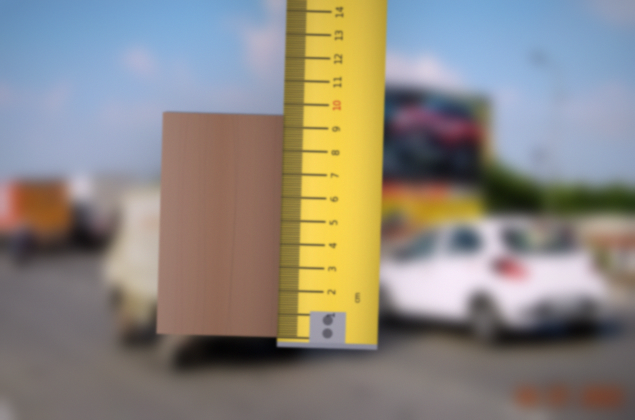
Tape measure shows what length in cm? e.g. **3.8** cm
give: **9.5** cm
